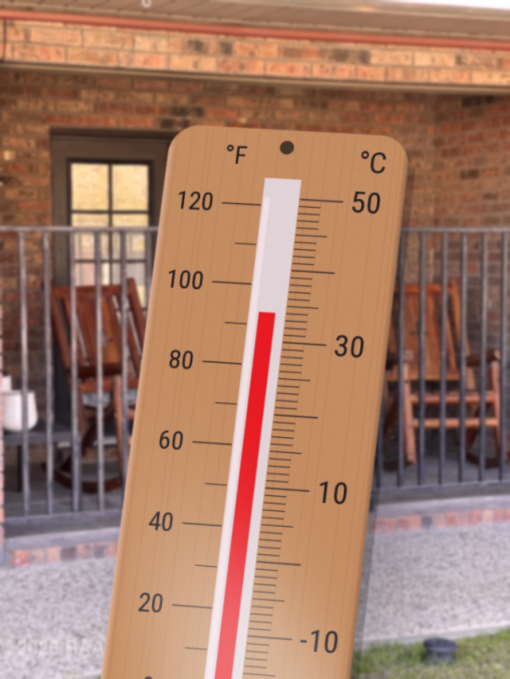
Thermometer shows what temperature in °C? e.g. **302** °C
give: **34** °C
